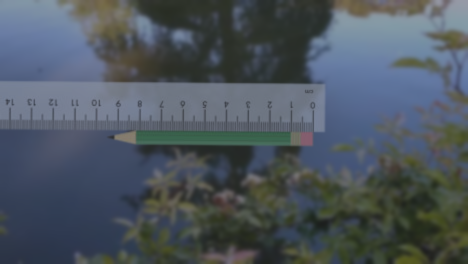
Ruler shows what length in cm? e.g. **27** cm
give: **9.5** cm
